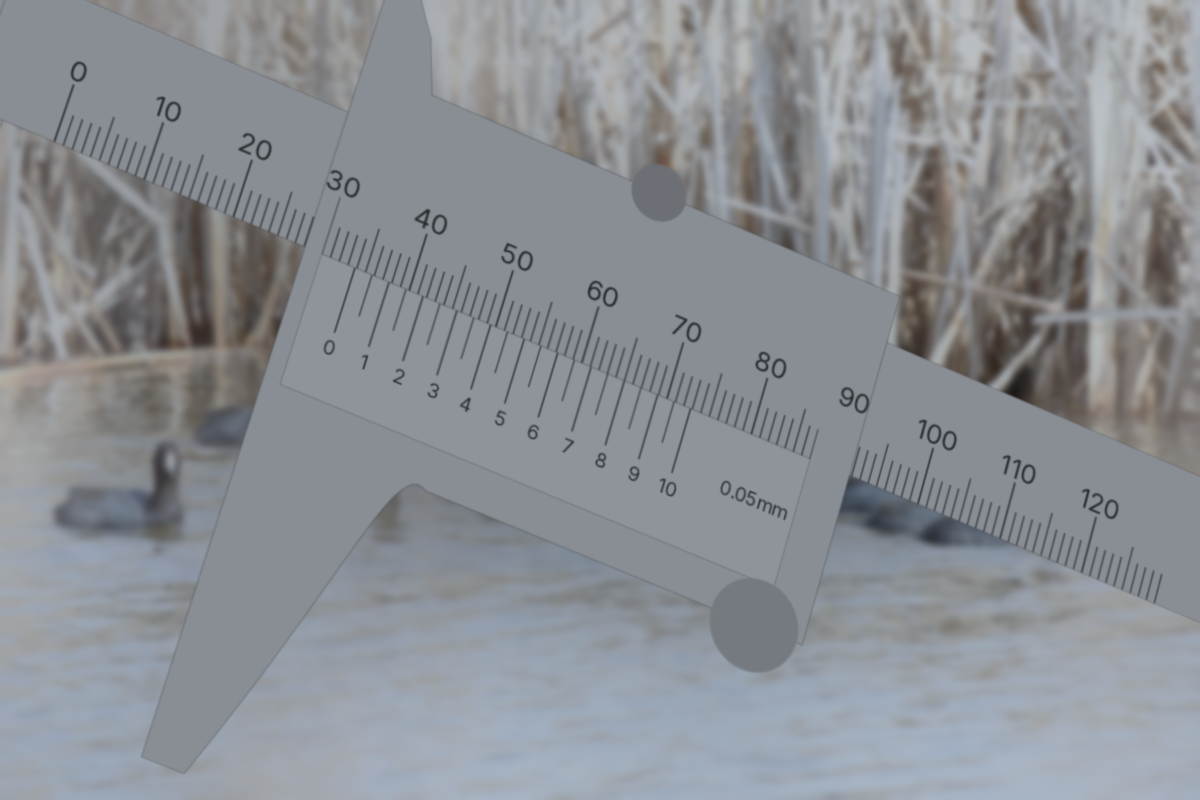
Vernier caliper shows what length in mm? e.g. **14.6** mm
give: **33.8** mm
